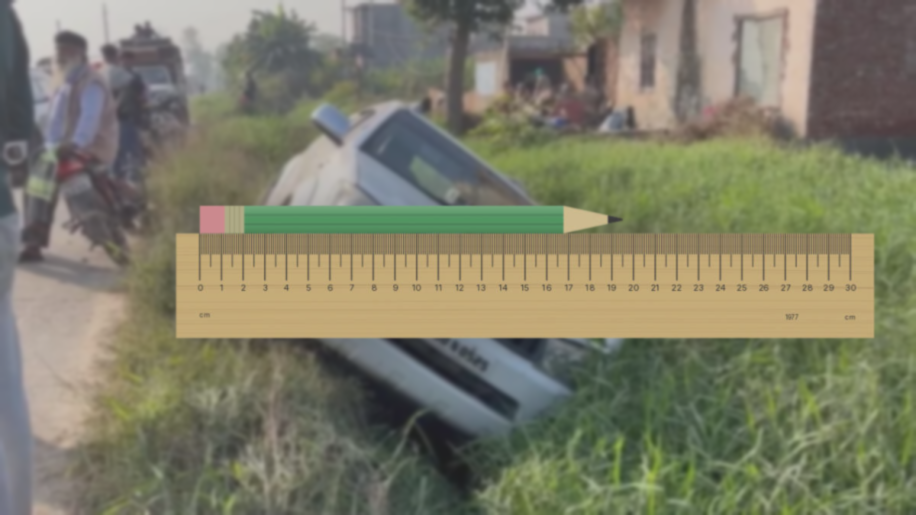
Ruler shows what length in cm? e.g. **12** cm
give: **19.5** cm
